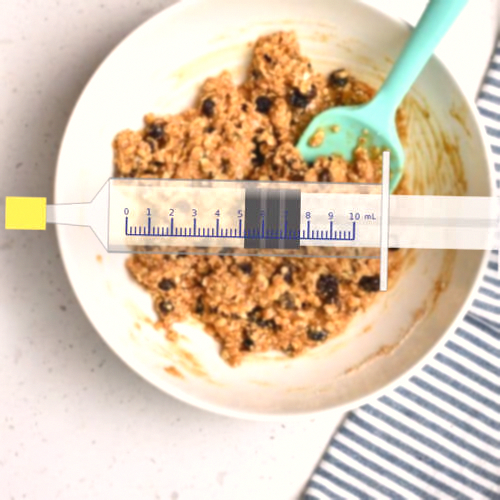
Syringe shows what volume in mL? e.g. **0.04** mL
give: **5.2** mL
